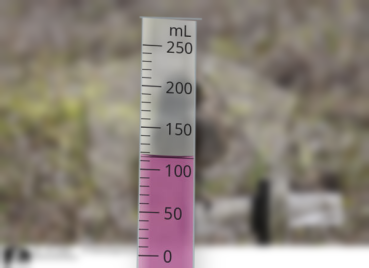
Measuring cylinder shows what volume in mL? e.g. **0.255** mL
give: **115** mL
